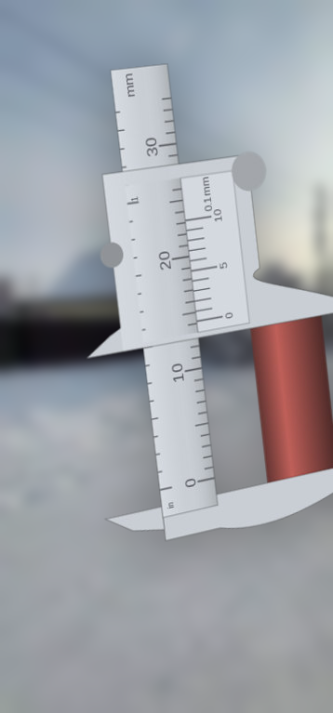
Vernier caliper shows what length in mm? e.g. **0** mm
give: **14.2** mm
